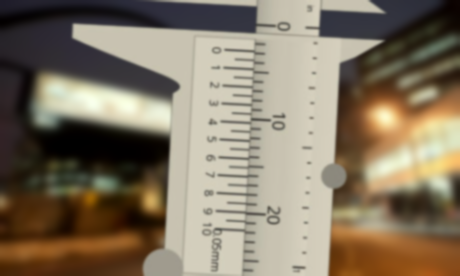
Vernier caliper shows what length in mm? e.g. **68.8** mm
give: **2.8** mm
